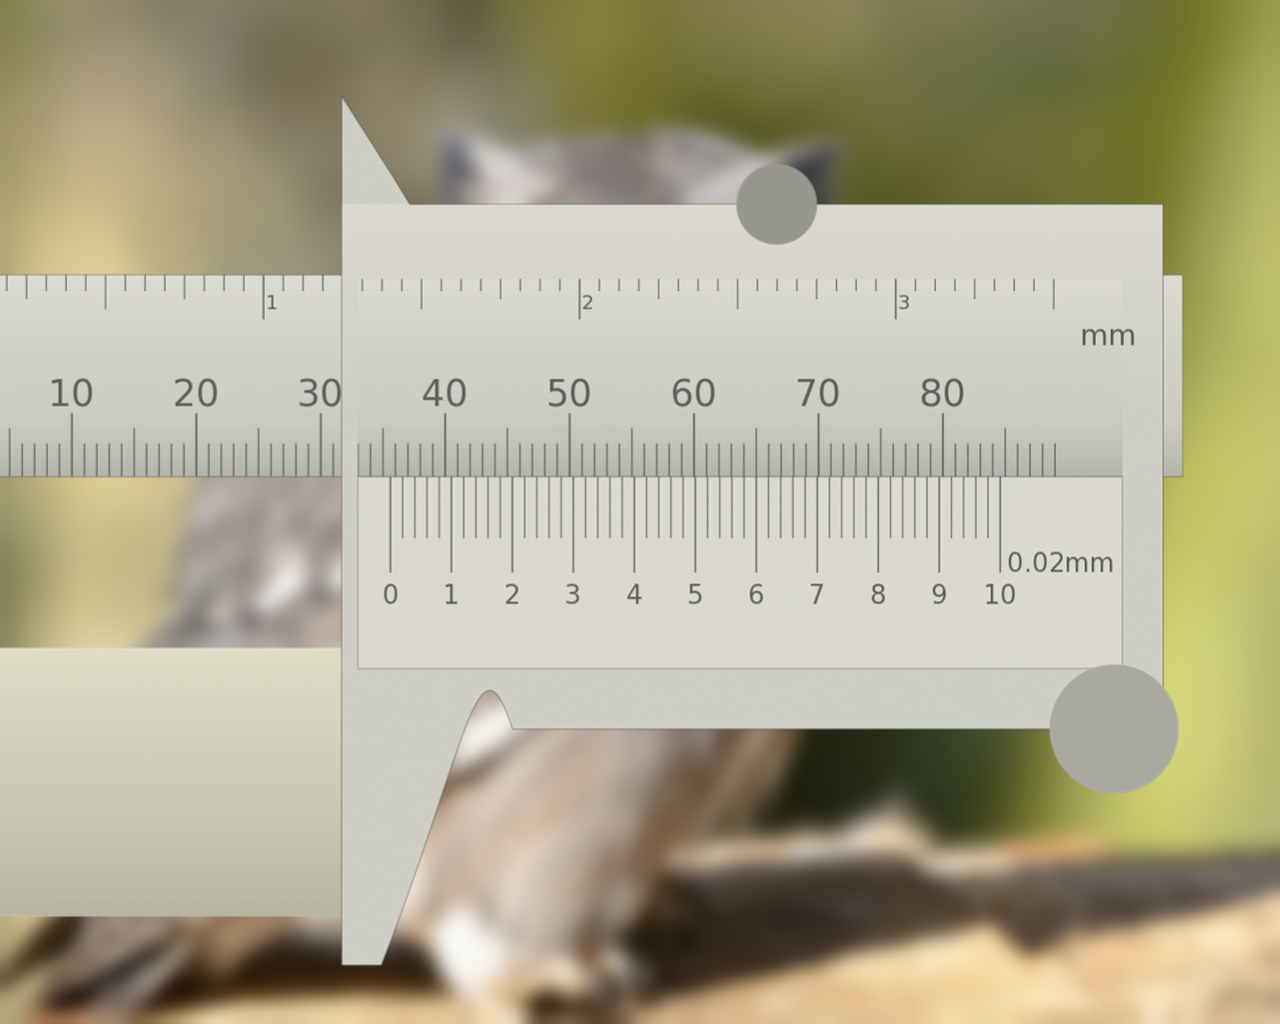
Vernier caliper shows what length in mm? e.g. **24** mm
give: **35.6** mm
